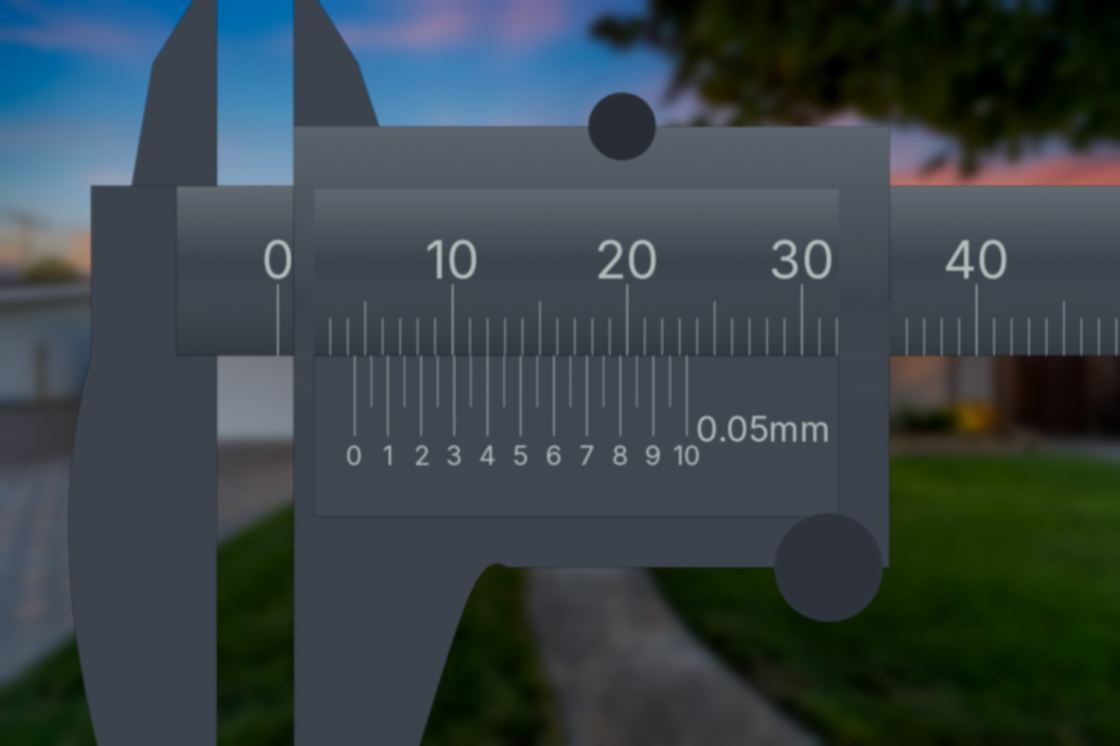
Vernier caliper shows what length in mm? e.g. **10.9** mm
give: **4.4** mm
